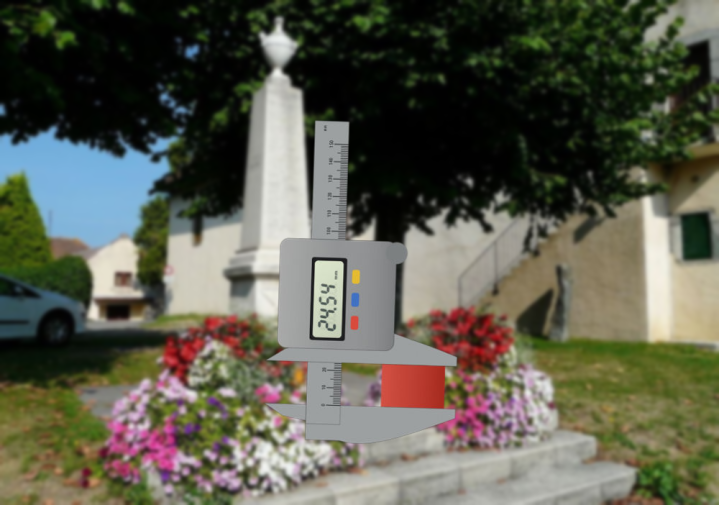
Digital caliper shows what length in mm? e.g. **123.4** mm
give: **24.54** mm
